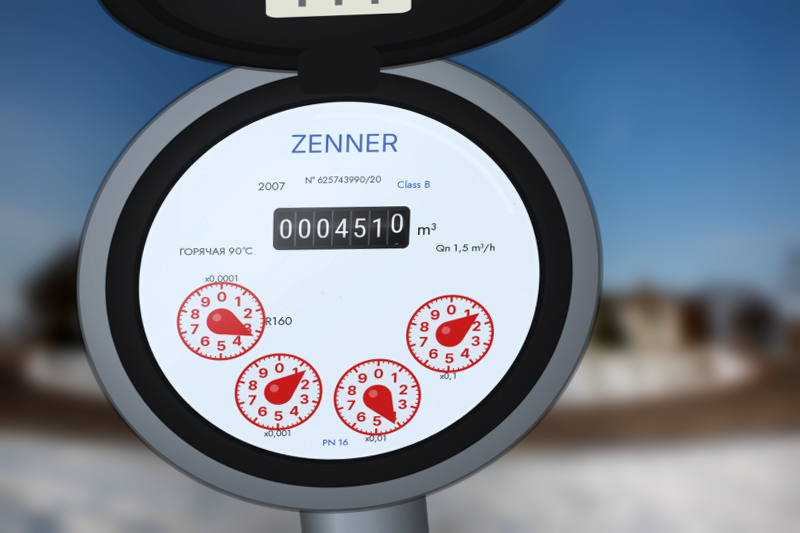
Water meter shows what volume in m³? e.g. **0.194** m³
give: **4510.1413** m³
